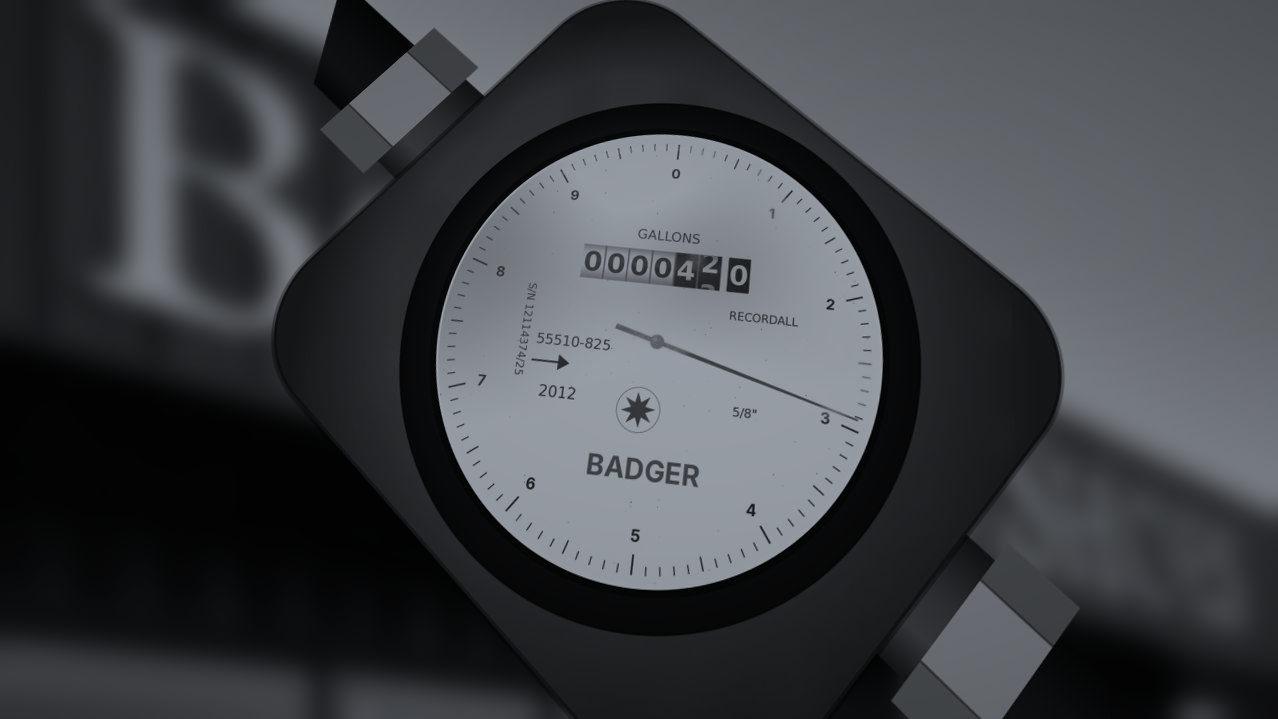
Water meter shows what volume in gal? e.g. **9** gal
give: **422.9** gal
